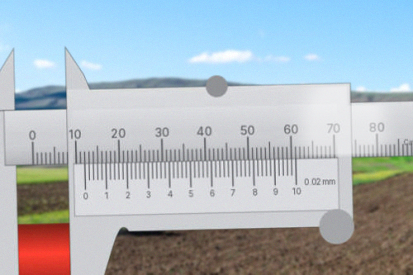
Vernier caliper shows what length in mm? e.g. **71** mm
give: **12.0** mm
